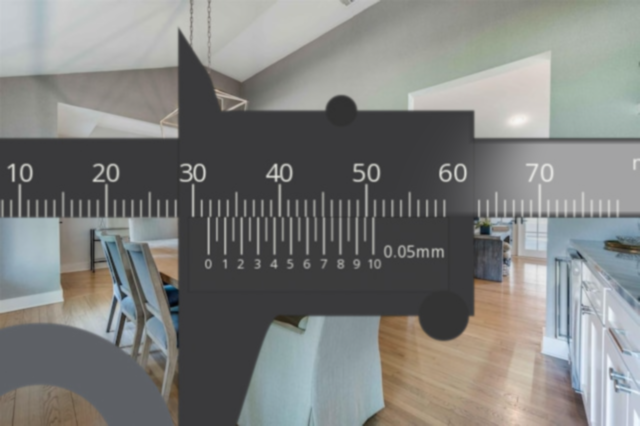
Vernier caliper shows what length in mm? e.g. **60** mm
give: **31.8** mm
